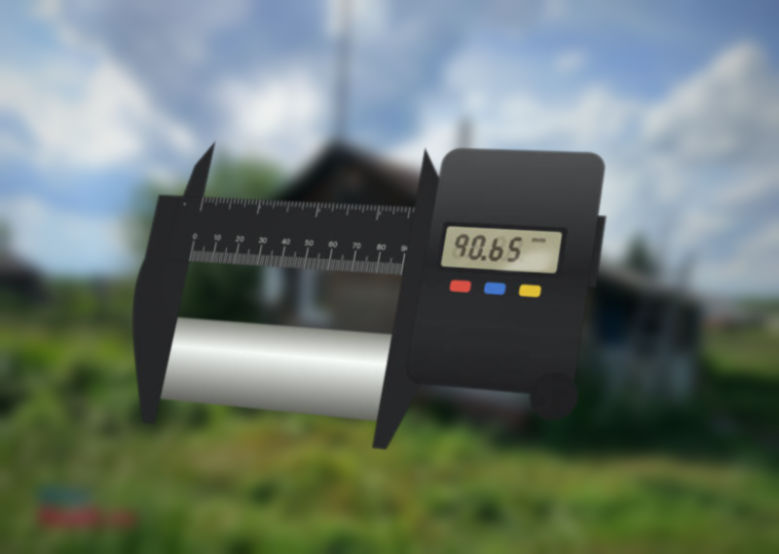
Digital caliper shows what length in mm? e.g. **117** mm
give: **90.65** mm
